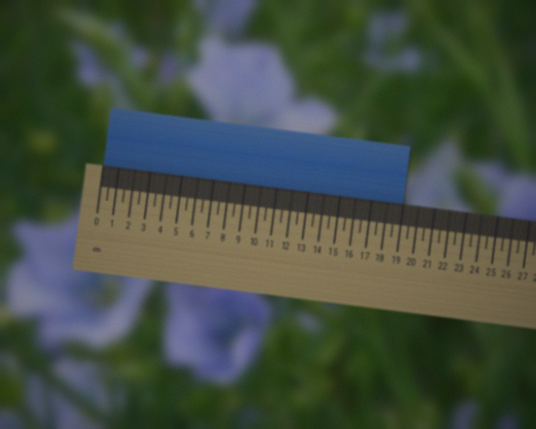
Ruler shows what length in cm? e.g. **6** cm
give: **19** cm
